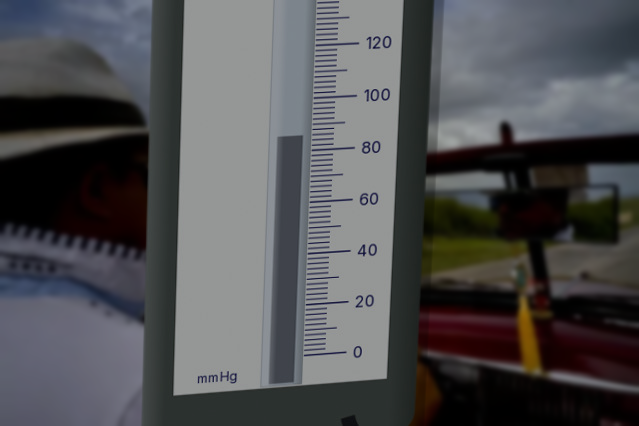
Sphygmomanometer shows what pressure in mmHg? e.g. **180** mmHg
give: **86** mmHg
